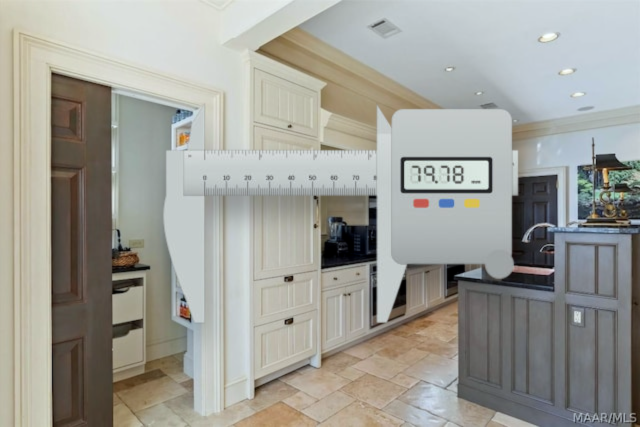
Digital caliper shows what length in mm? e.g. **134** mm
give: **79.78** mm
